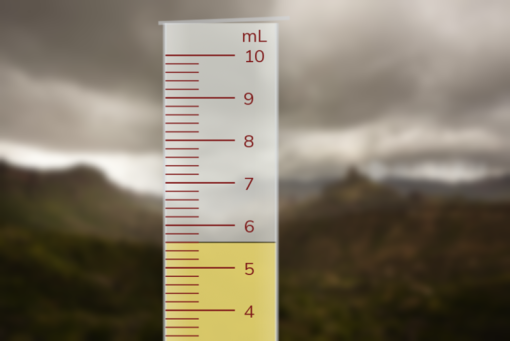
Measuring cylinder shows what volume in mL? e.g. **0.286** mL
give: **5.6** mL
